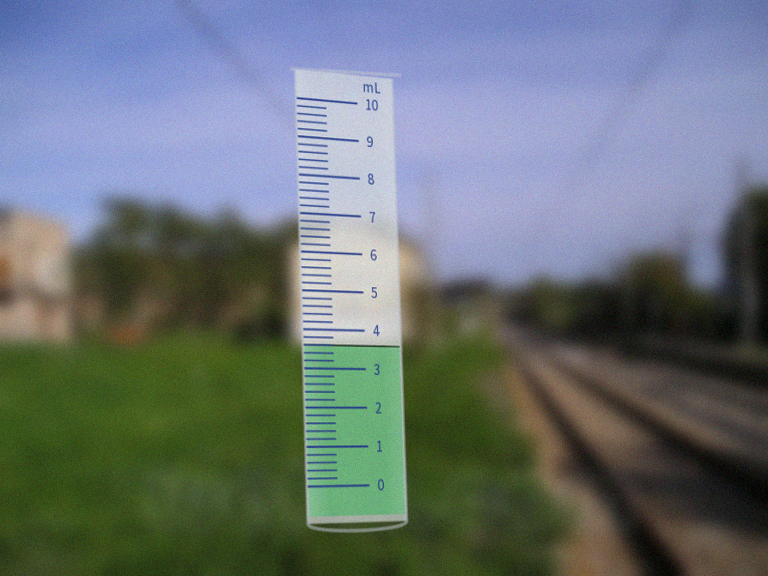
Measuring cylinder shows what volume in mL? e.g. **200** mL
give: **3.6** mL
